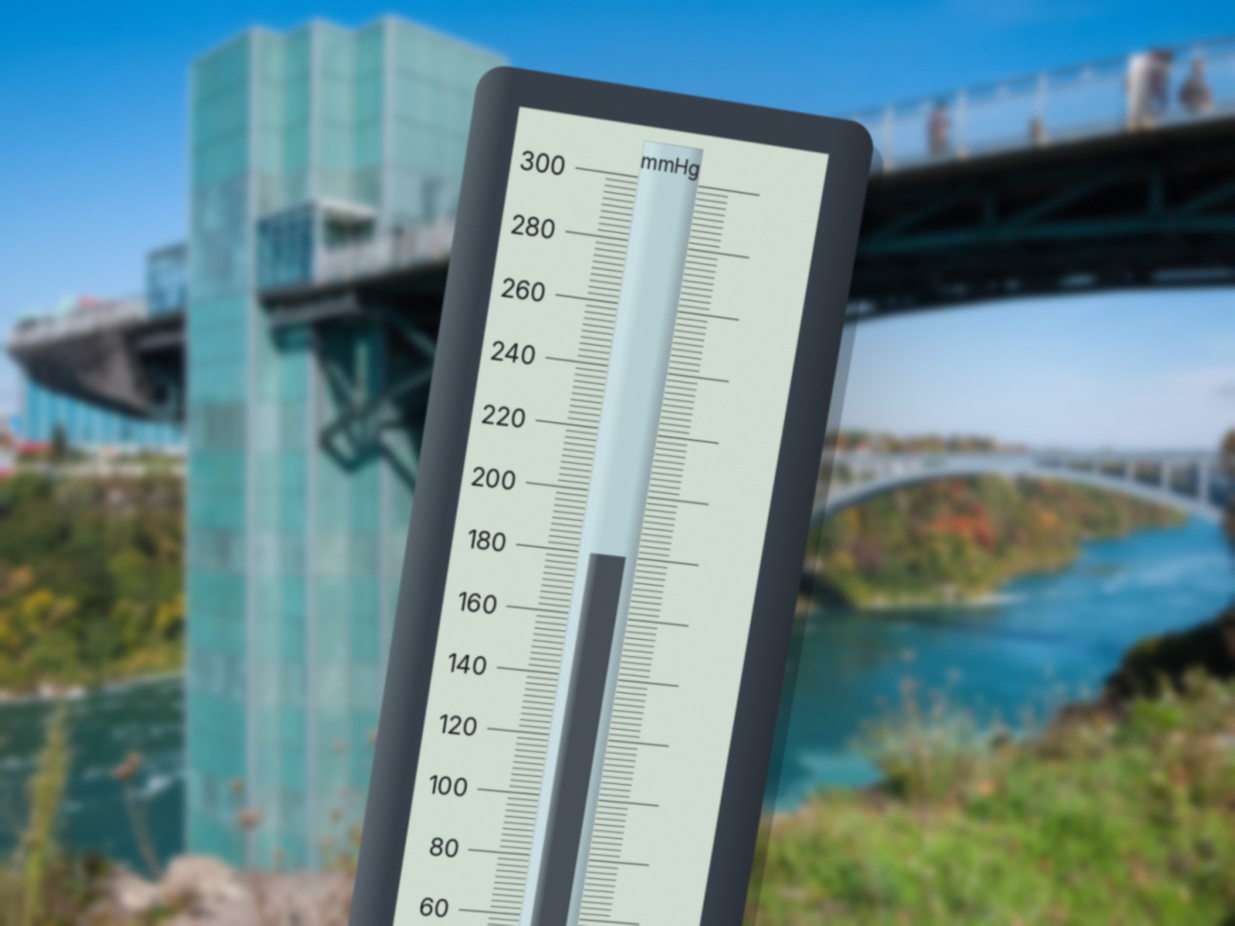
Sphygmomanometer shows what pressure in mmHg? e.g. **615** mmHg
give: **180** mmHg
